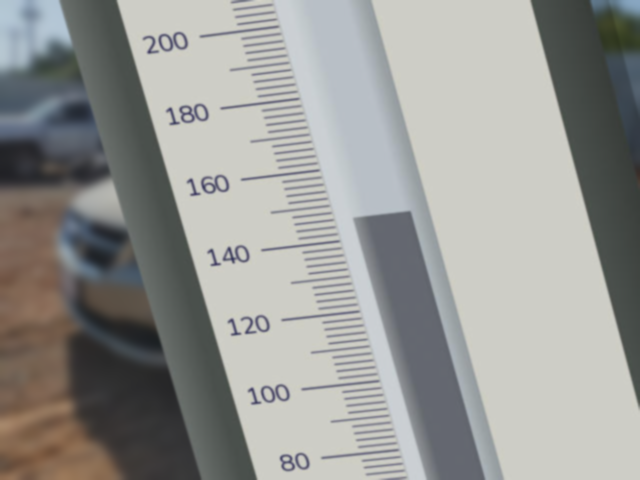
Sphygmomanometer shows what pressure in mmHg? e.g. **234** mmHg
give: **146** mmHg
